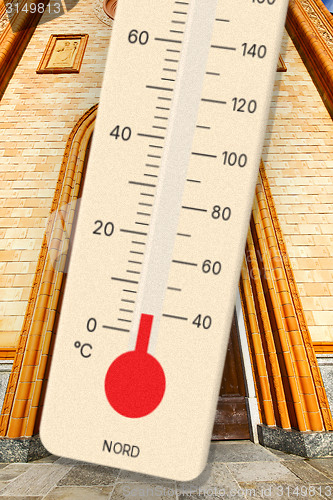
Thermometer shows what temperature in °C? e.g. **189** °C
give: **4** °C
